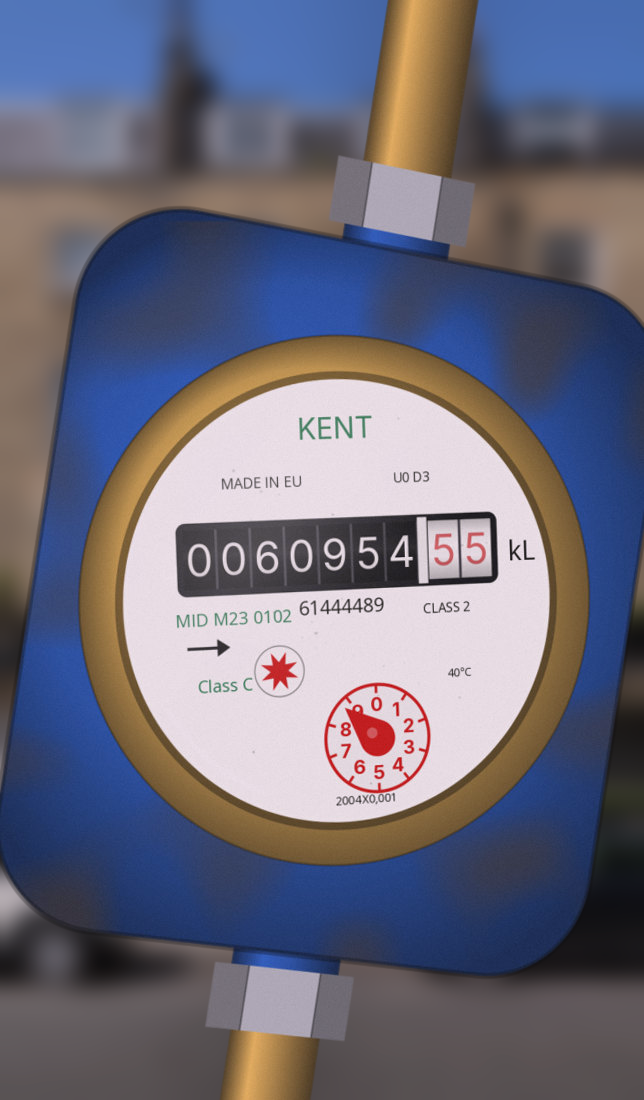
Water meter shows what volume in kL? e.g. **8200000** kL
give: **60954.558** kL
